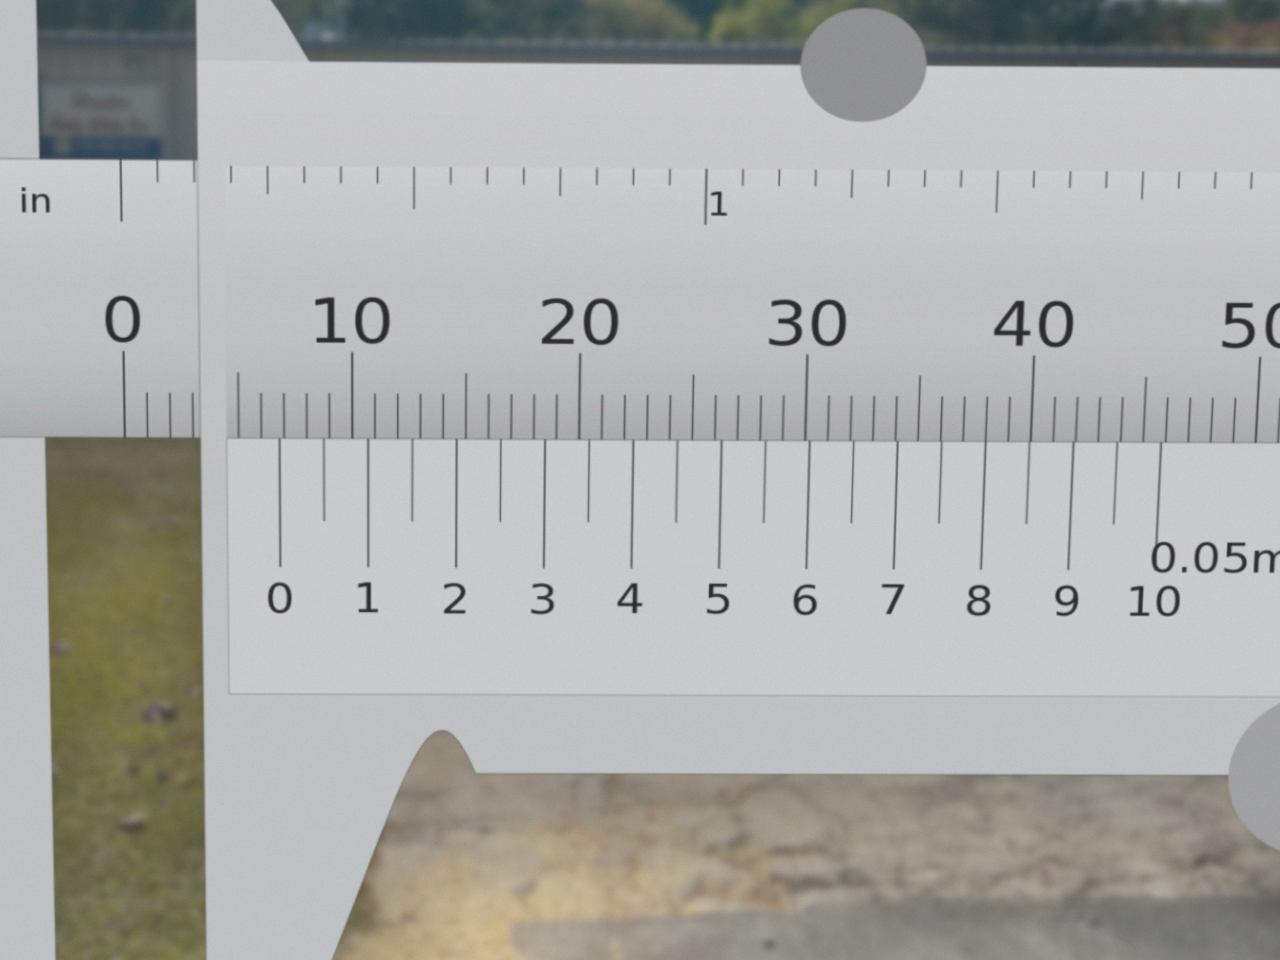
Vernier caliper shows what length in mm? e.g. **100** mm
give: **6.8** mm
